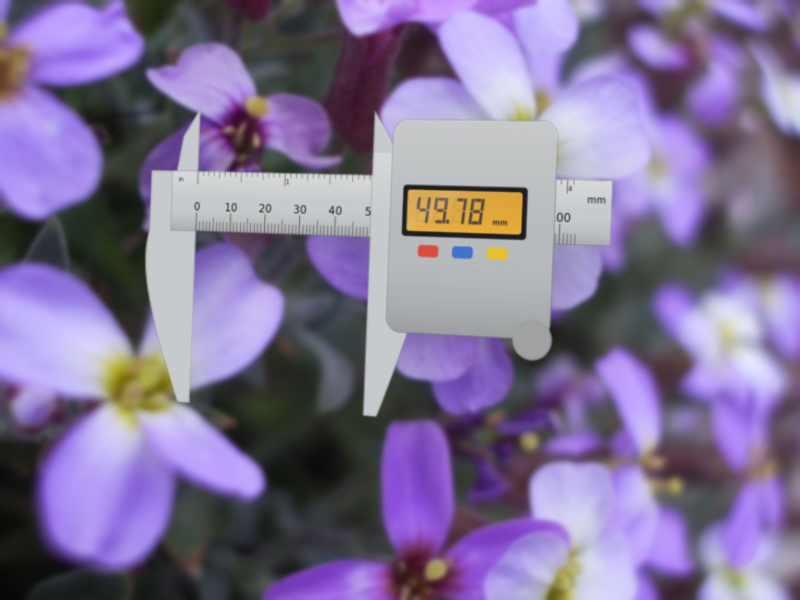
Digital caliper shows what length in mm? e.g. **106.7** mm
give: **49.78** mm
